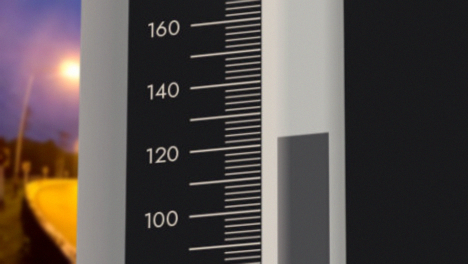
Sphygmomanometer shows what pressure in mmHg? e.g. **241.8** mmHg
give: **122** mmHg
